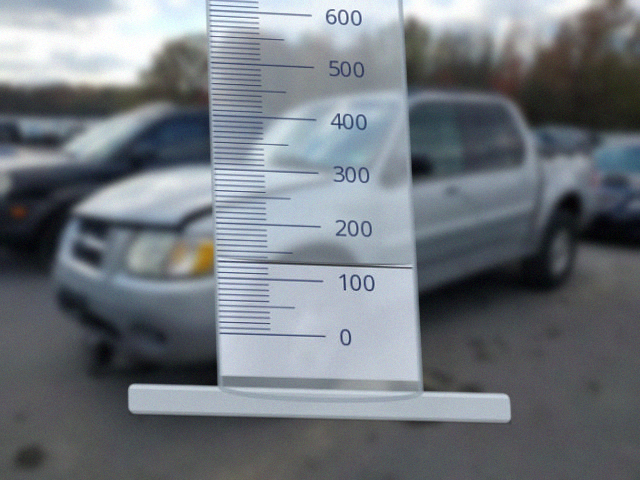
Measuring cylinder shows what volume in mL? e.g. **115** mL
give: **130** mL
